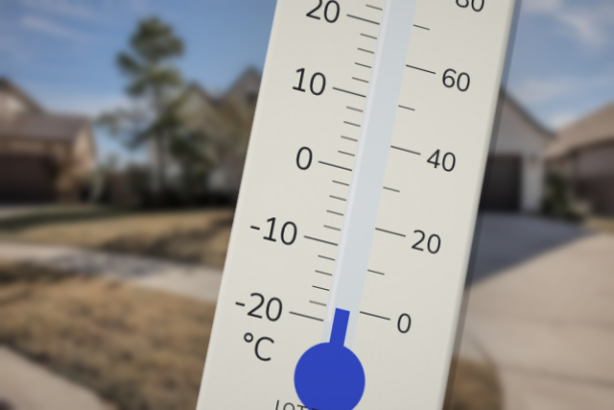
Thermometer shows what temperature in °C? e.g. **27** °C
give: **-18** °C
